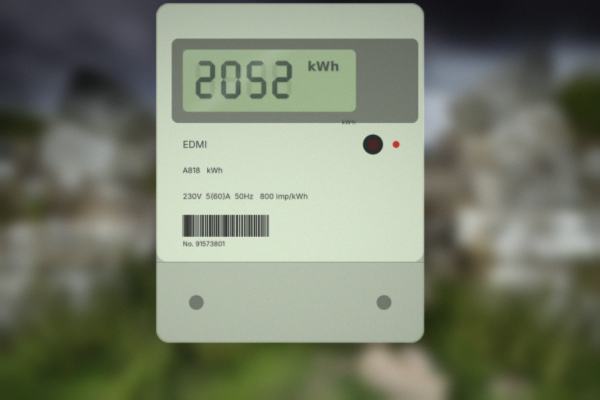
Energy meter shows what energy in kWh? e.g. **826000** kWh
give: **2052** kWh
